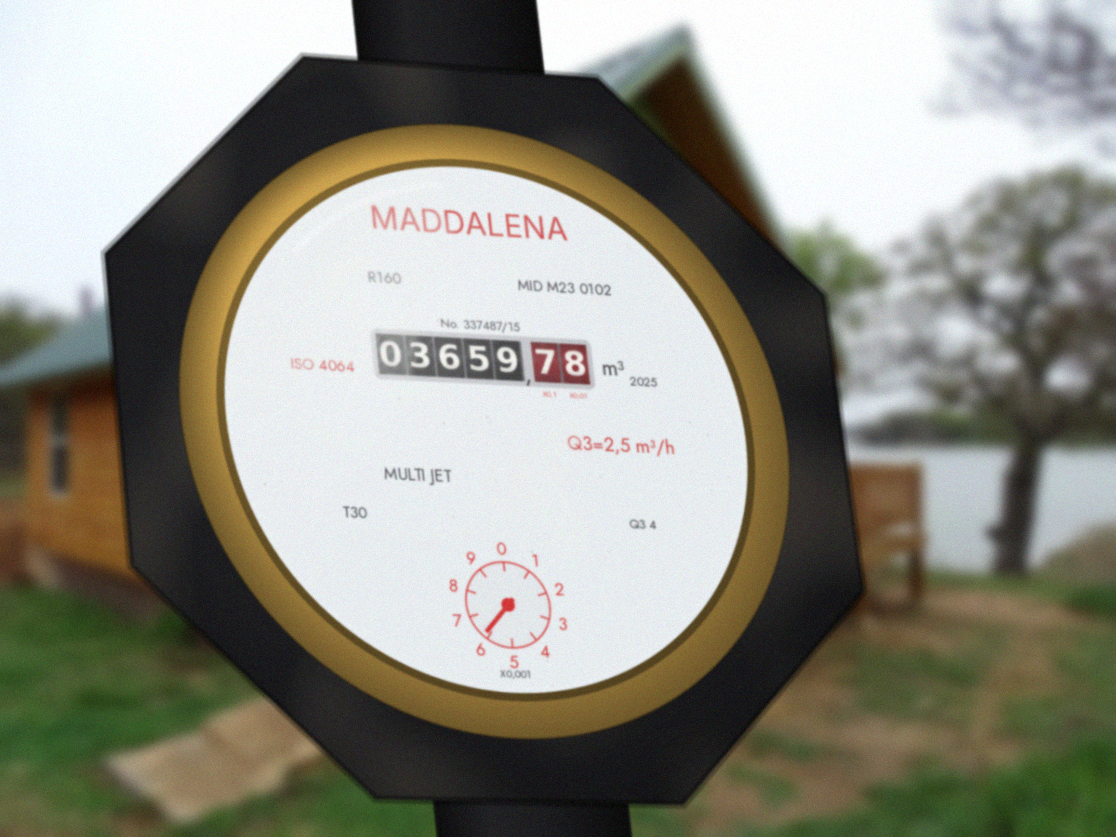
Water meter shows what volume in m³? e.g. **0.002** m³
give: **3659.786** m³
